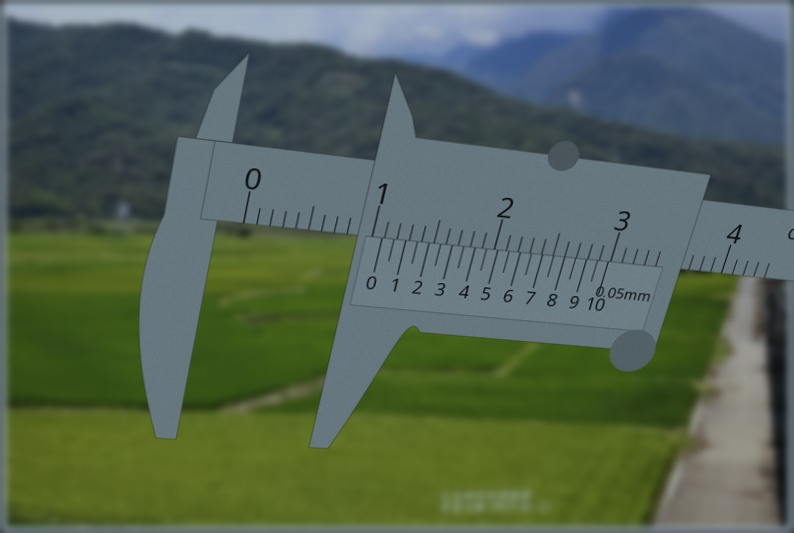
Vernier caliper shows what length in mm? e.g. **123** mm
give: **10.8** mm
